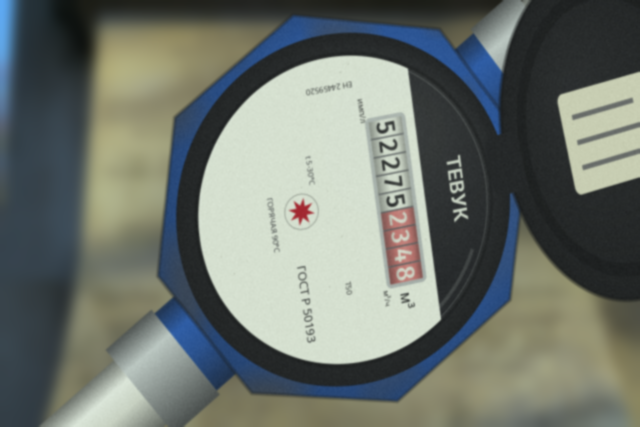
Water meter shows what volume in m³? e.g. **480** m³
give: **52275.2348** m³
